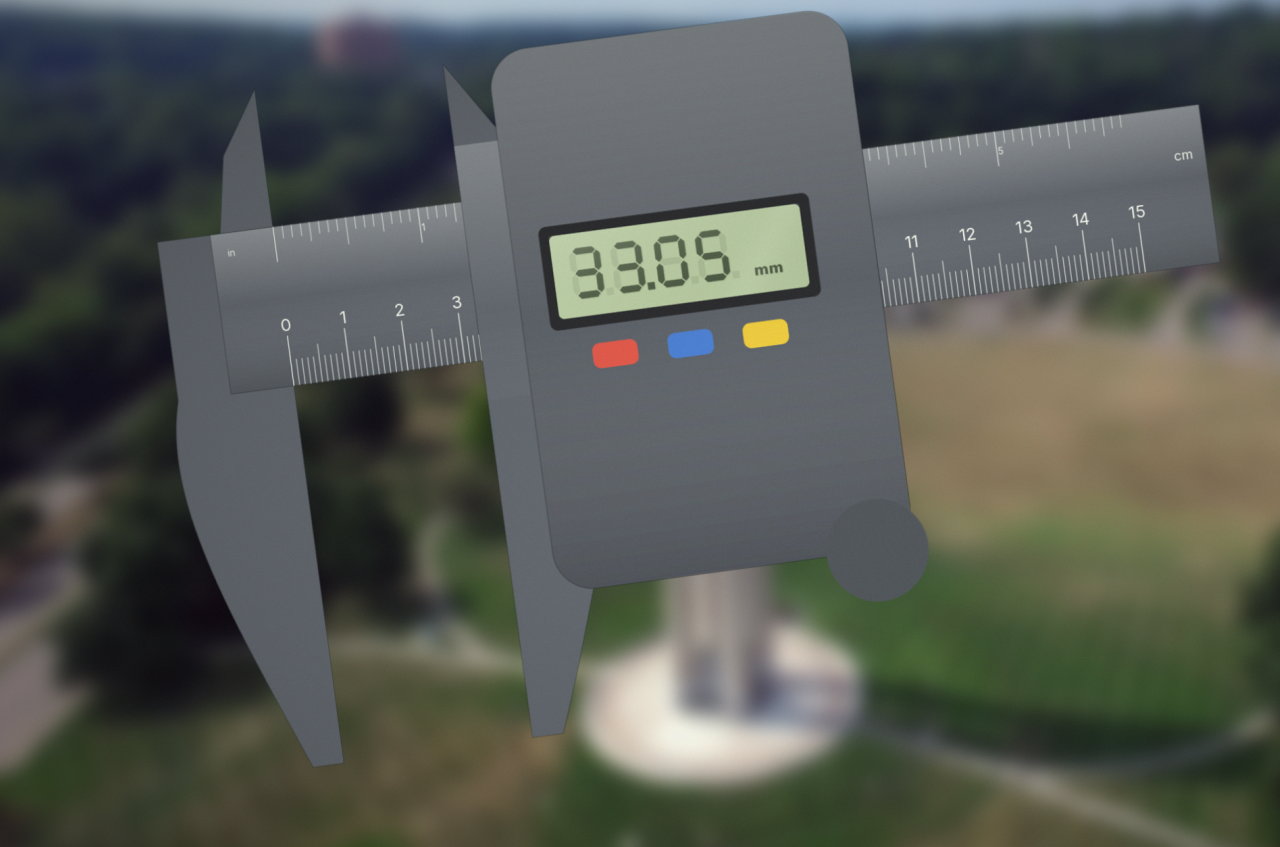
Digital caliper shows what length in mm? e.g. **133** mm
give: **33.05** mm
